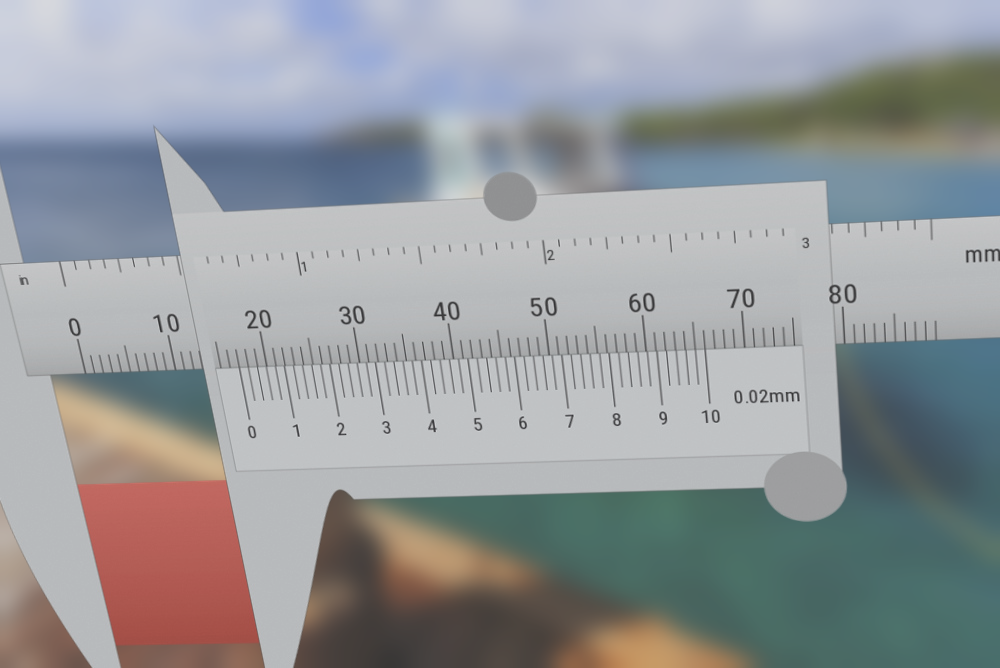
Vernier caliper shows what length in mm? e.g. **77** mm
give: **17.0** mm
